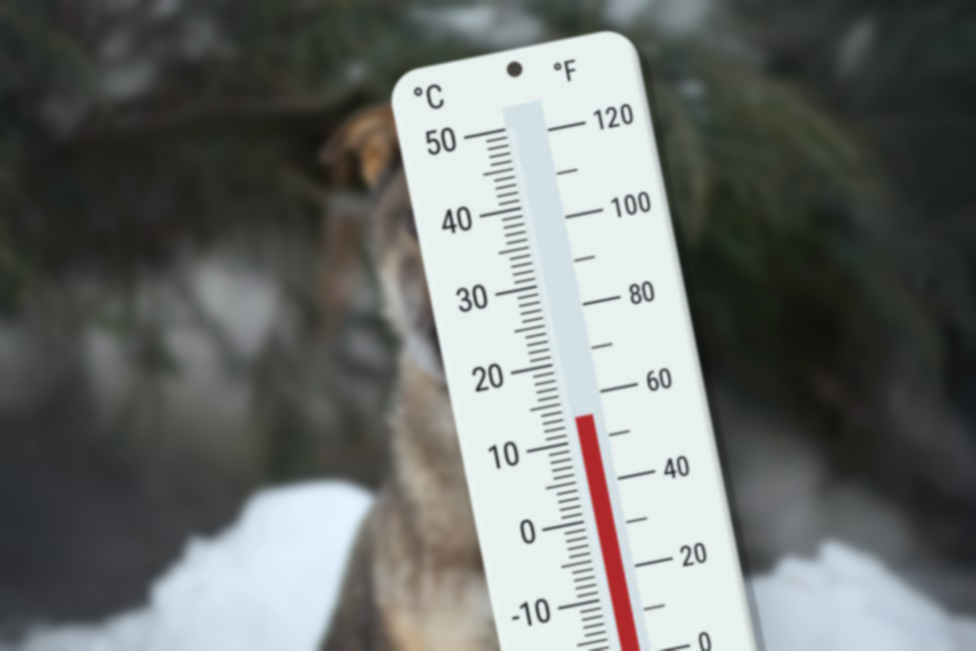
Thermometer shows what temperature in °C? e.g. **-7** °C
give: **13** °C
